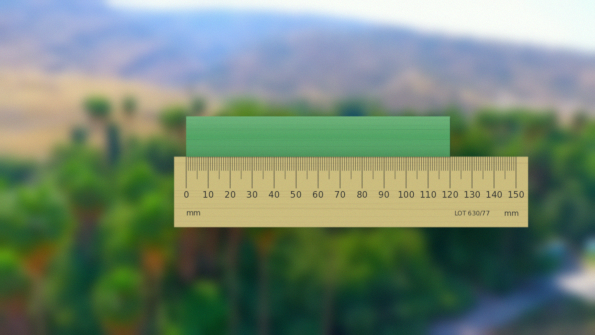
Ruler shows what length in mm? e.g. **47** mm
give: **120** mm
